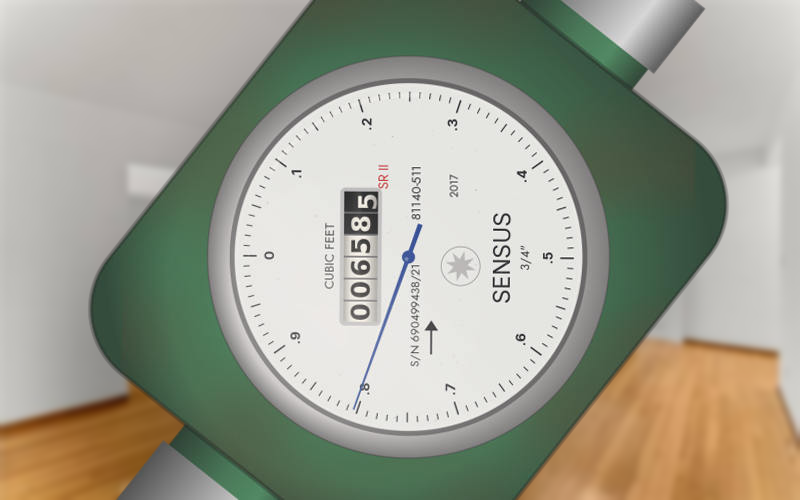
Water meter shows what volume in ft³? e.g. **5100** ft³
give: **6584.80** ft³
